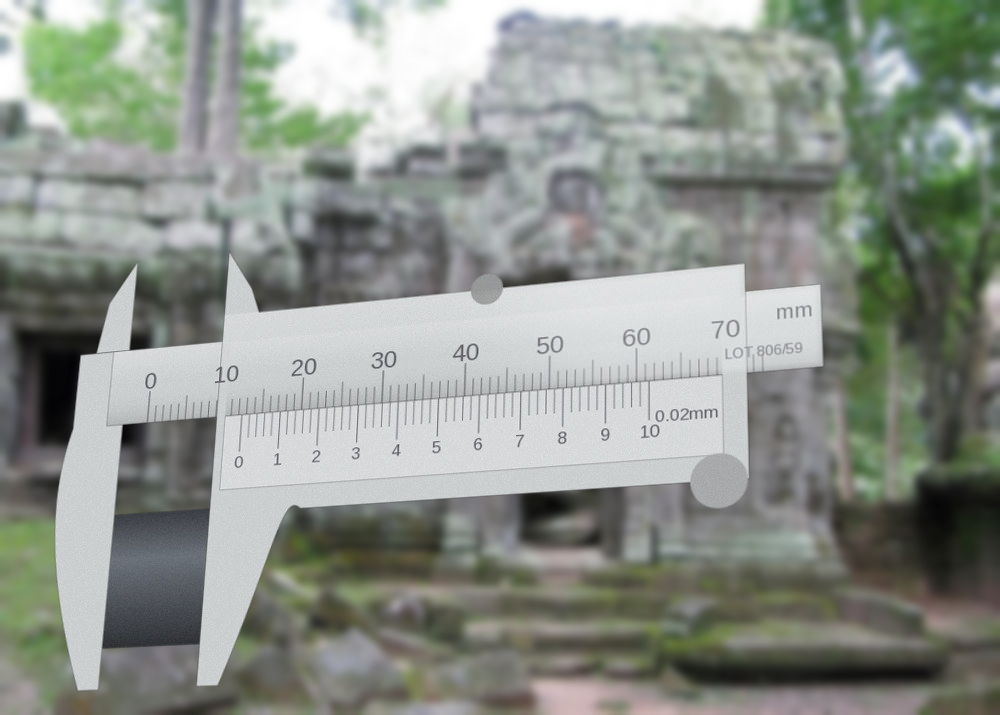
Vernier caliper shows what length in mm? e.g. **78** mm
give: **12.4** mm
